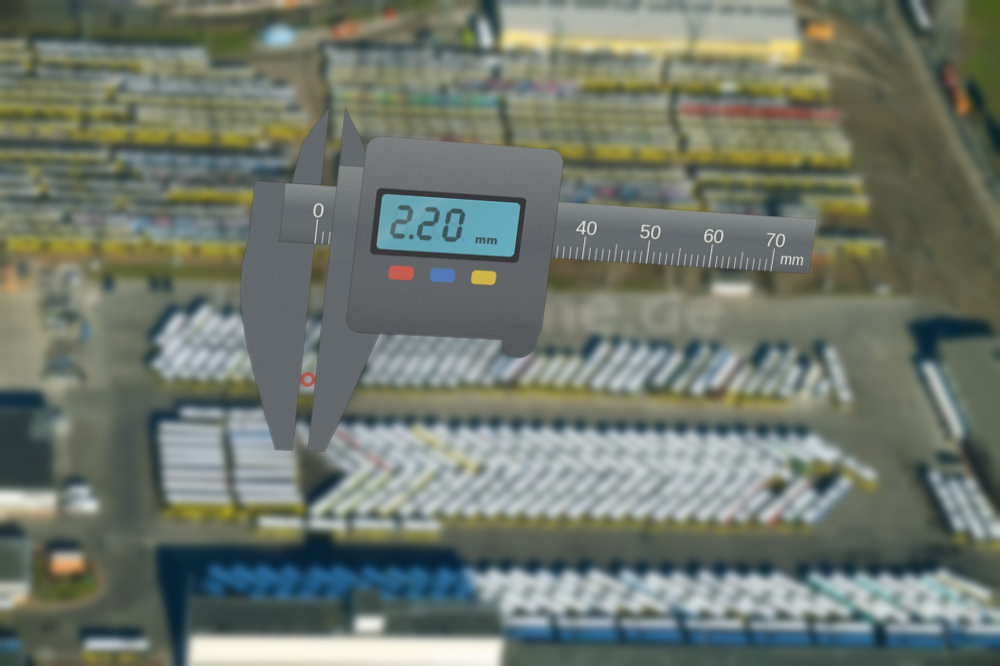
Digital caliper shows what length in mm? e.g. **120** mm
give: **2.20** mm
